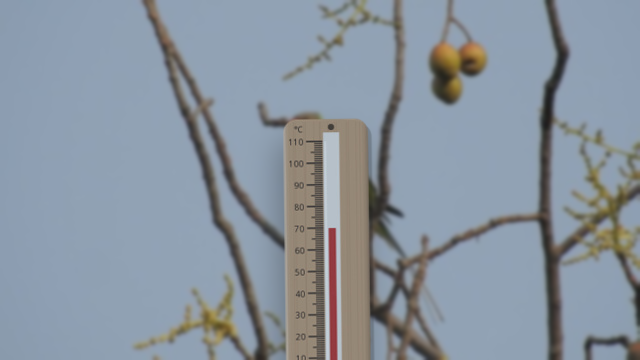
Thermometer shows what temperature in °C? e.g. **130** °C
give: **70** °C
